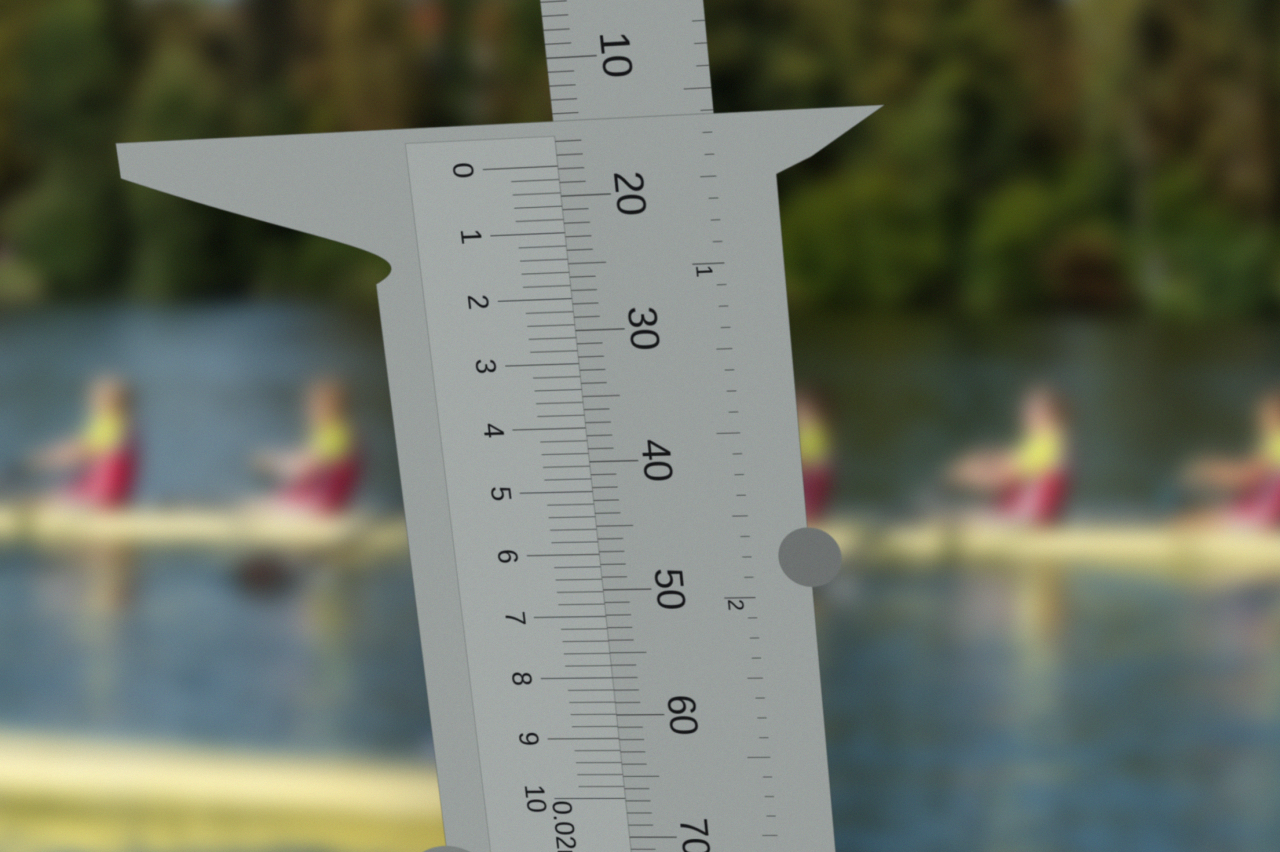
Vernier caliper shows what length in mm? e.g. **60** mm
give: **17.8** mm
